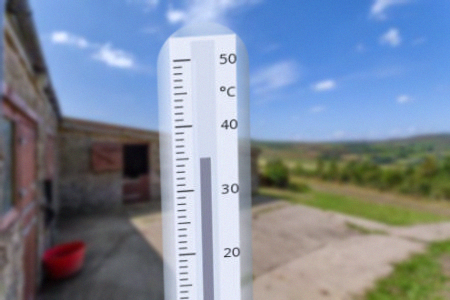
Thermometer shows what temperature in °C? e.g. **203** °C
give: **35** °C
